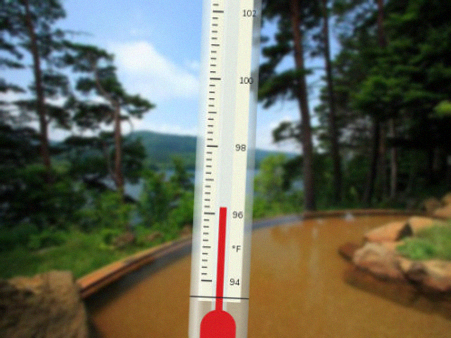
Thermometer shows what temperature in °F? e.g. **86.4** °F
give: **96.2** °F
